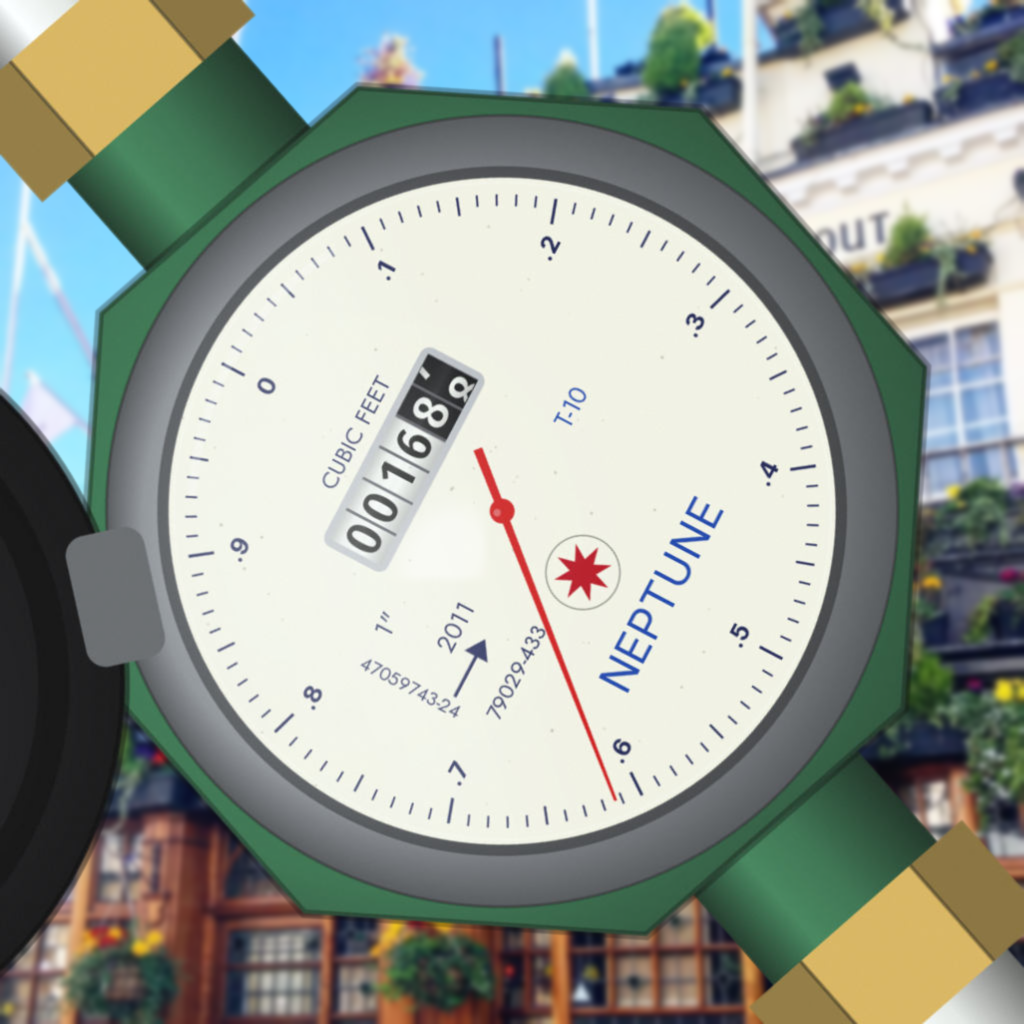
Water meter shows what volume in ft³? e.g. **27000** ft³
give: **1687.61** ft³
